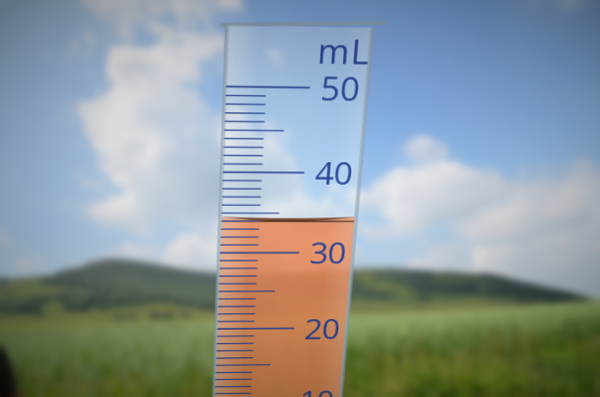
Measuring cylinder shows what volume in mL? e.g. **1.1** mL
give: **34** mL
